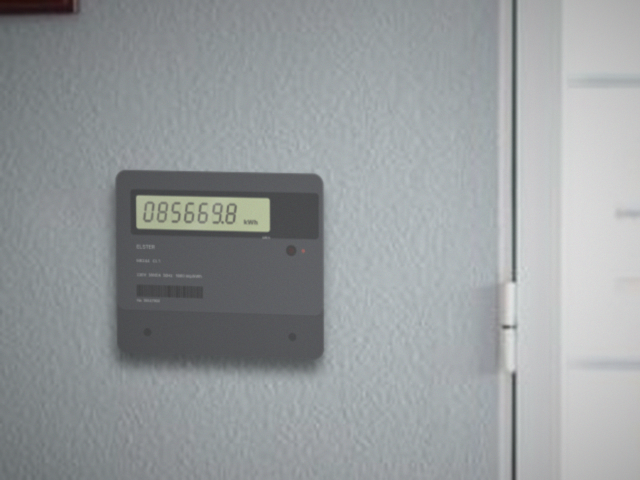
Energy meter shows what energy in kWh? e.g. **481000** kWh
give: **85669.8** kWh
